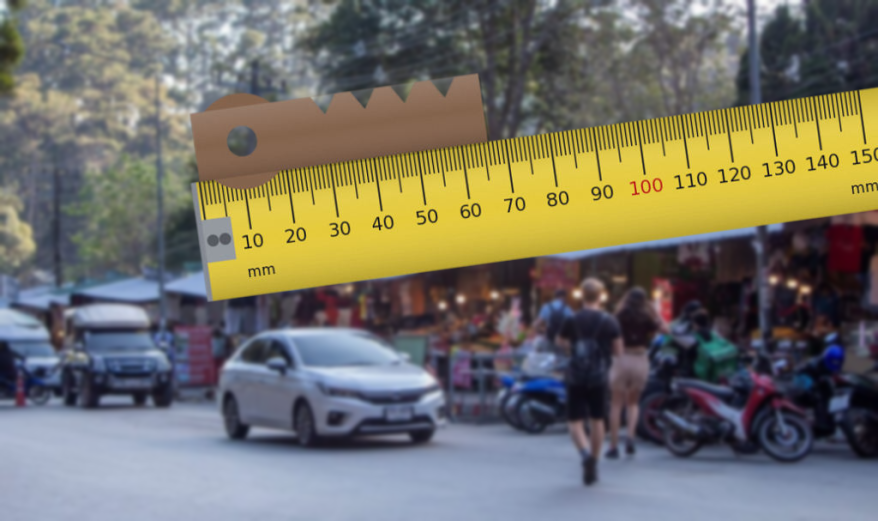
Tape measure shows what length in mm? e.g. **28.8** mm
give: **66** mm
